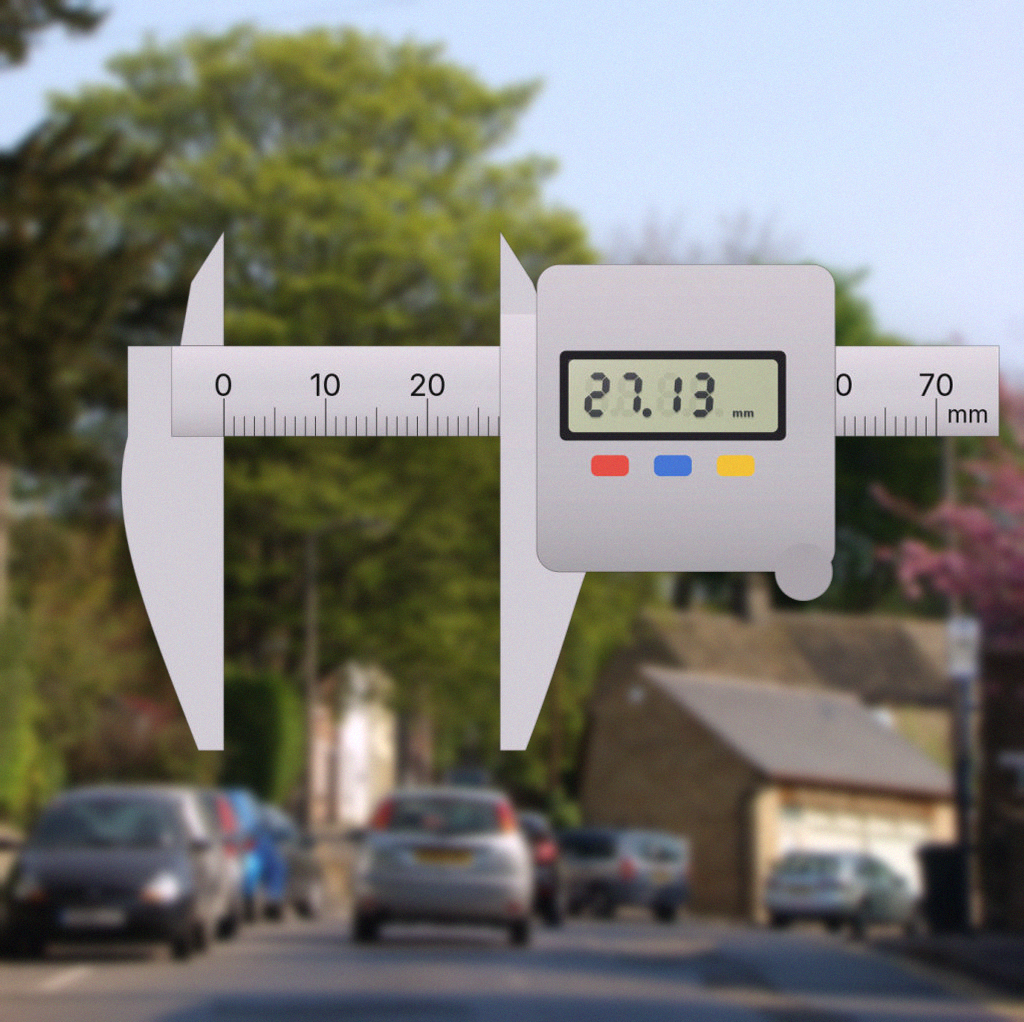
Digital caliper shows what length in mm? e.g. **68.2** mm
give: **27.13** mm
